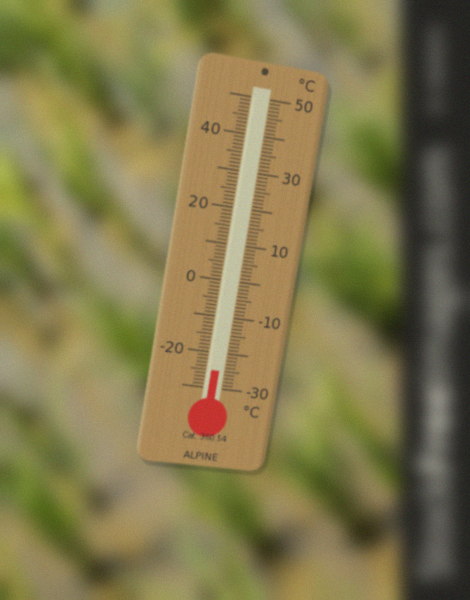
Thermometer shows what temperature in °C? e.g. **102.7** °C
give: **-25** °C
